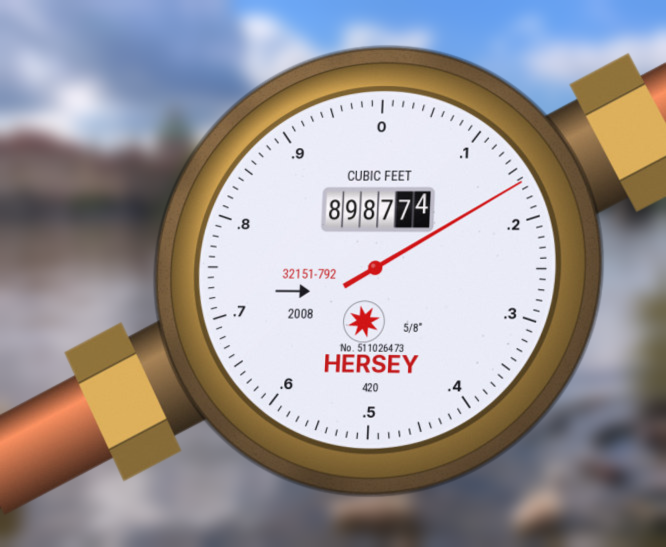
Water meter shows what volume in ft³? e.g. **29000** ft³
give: **898774.16** ft³
